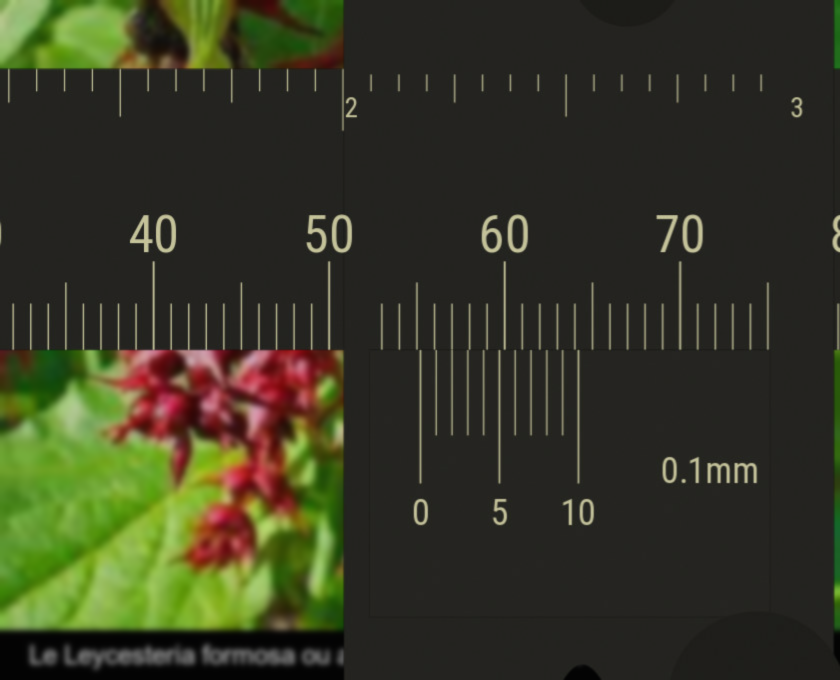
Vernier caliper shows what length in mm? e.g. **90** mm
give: **55.2** mm
